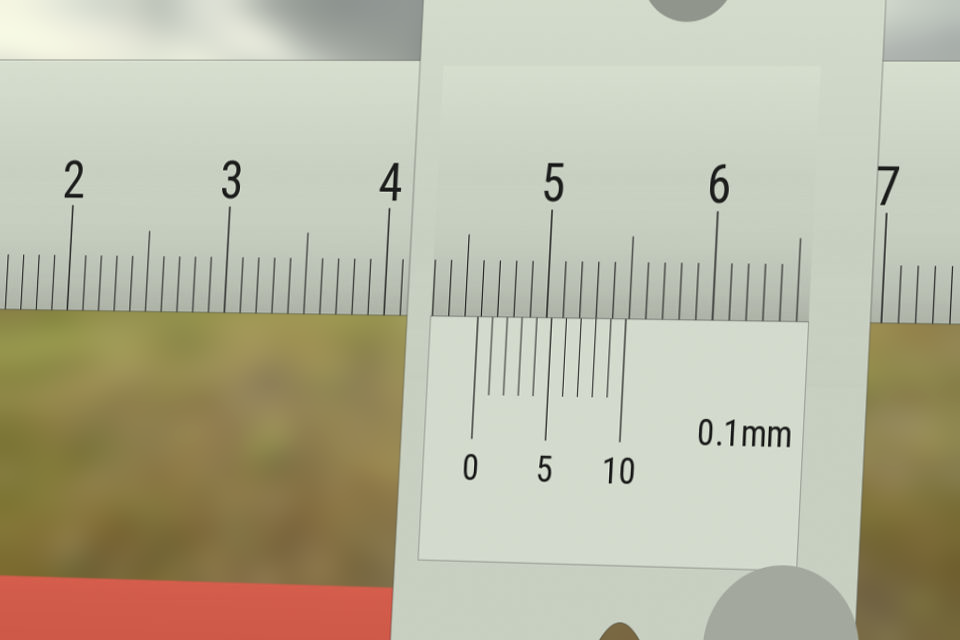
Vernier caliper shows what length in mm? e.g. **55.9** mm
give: **45.8** mm
